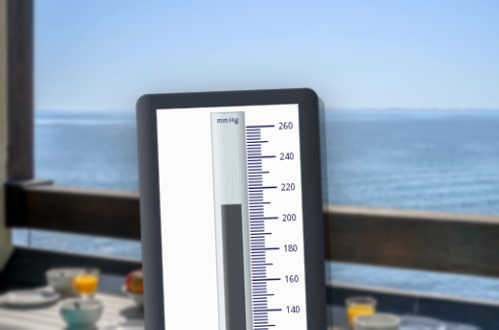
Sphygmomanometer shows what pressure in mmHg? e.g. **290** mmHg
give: **210** mmHg
